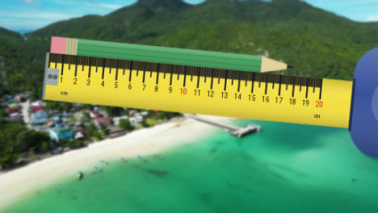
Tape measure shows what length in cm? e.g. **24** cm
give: **18** cm
